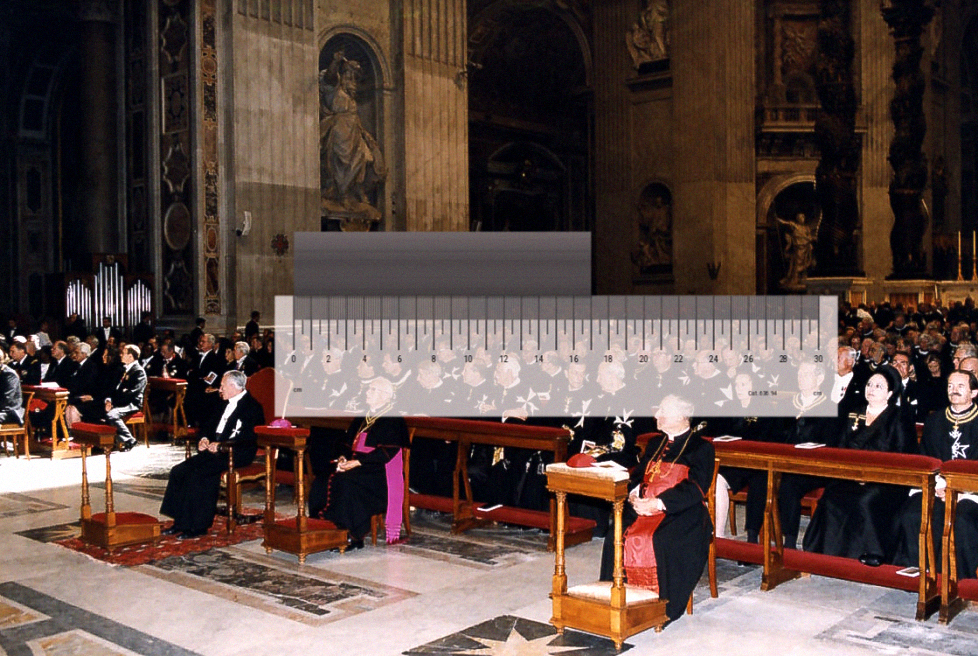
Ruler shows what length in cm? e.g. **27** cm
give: **17** cm
